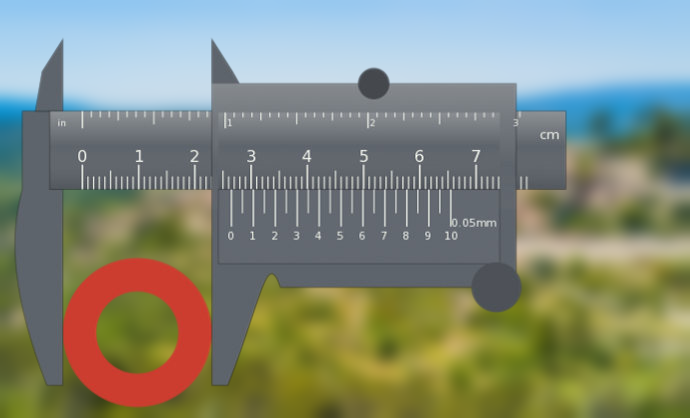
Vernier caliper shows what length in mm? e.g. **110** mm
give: **26.5** mm
